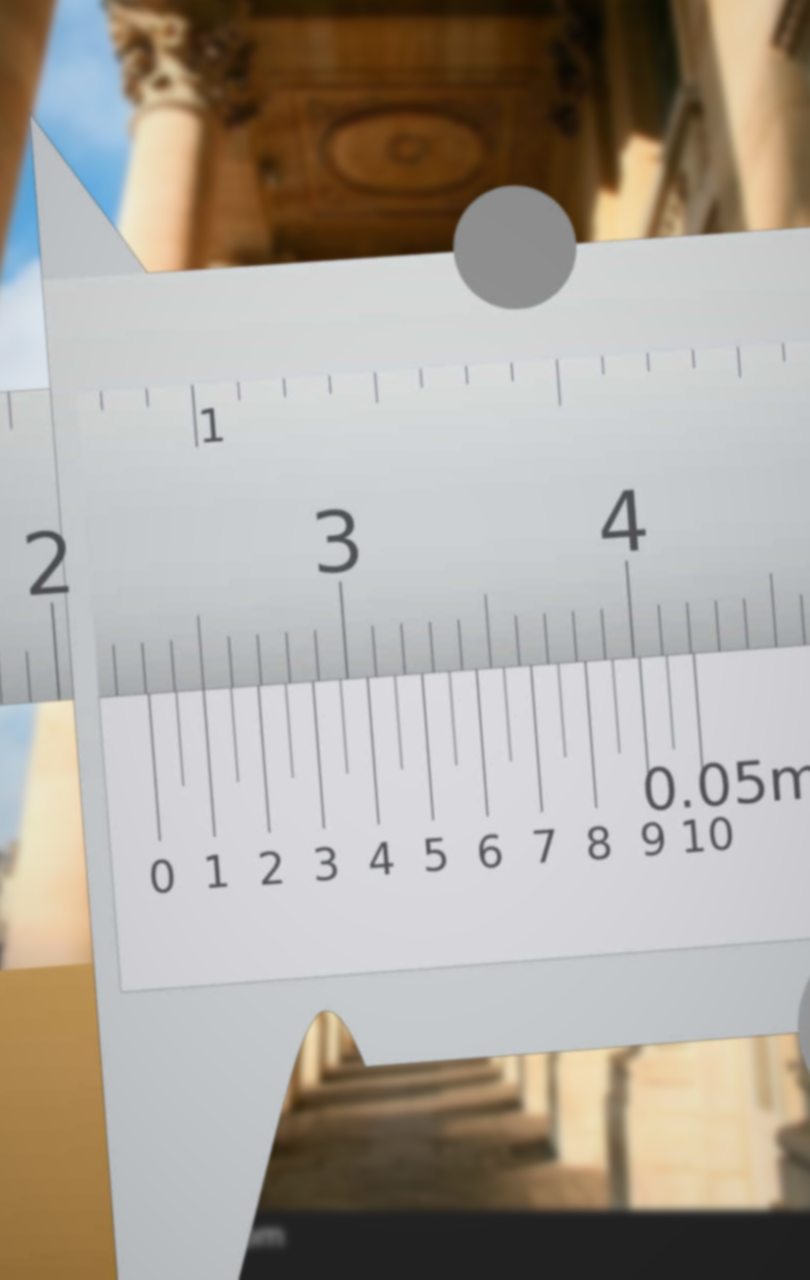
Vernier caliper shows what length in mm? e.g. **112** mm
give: **23.1** mm
